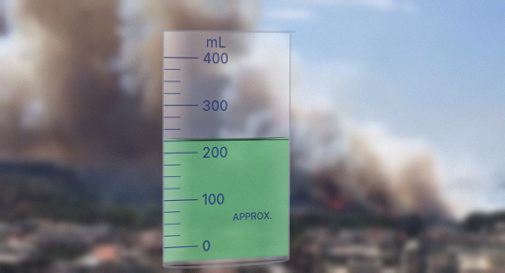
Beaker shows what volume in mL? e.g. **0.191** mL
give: **225** mL
